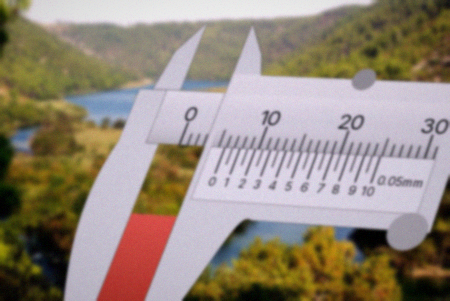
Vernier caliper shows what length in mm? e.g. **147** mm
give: **5.8** mm
